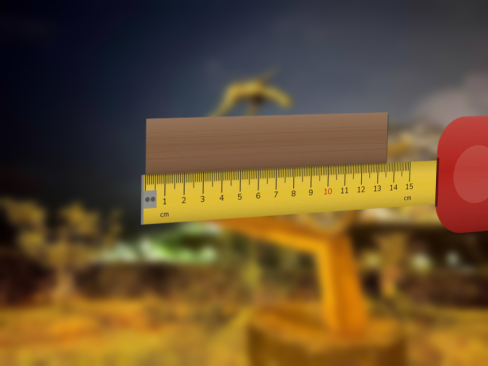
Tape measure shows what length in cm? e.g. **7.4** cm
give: **13.5** cm
